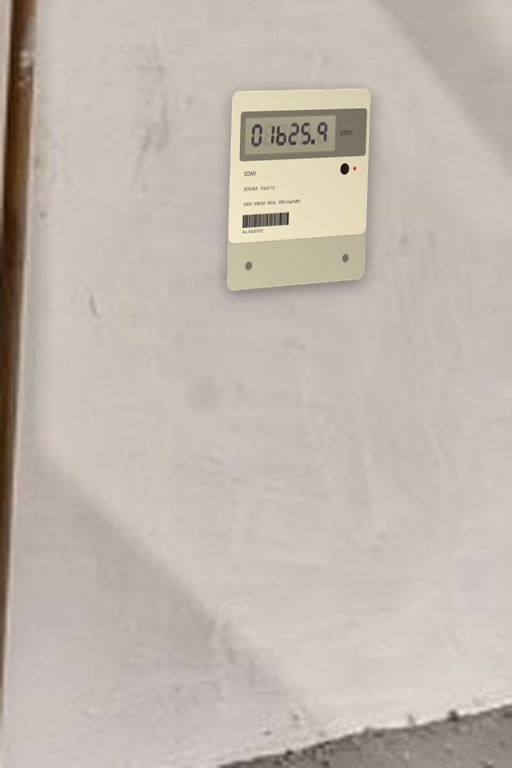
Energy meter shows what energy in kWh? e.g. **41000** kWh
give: **1625.9** kWh
